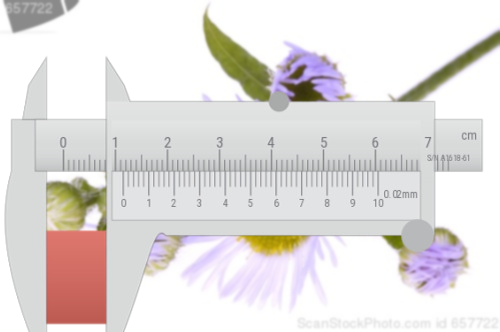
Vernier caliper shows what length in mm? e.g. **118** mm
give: **11.5** mm
